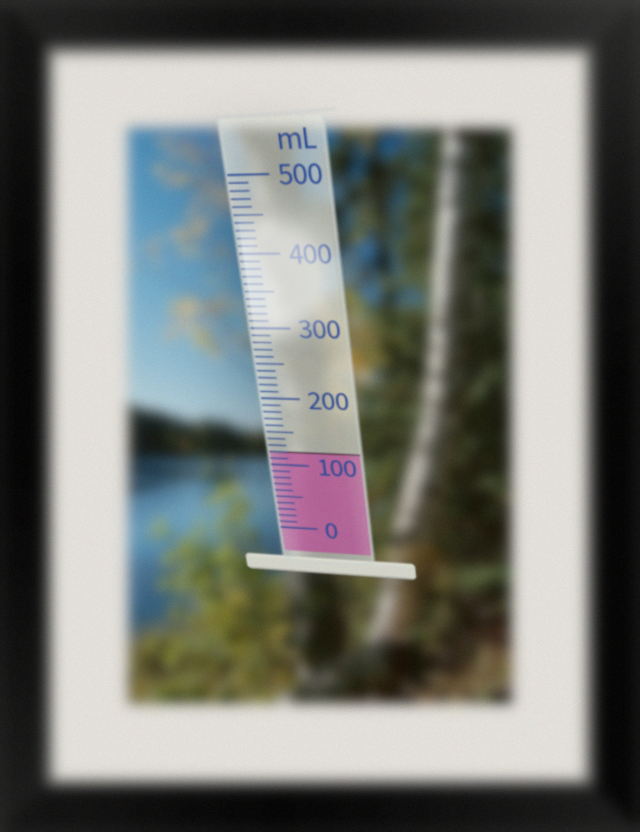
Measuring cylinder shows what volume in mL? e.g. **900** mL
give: **120** mL
